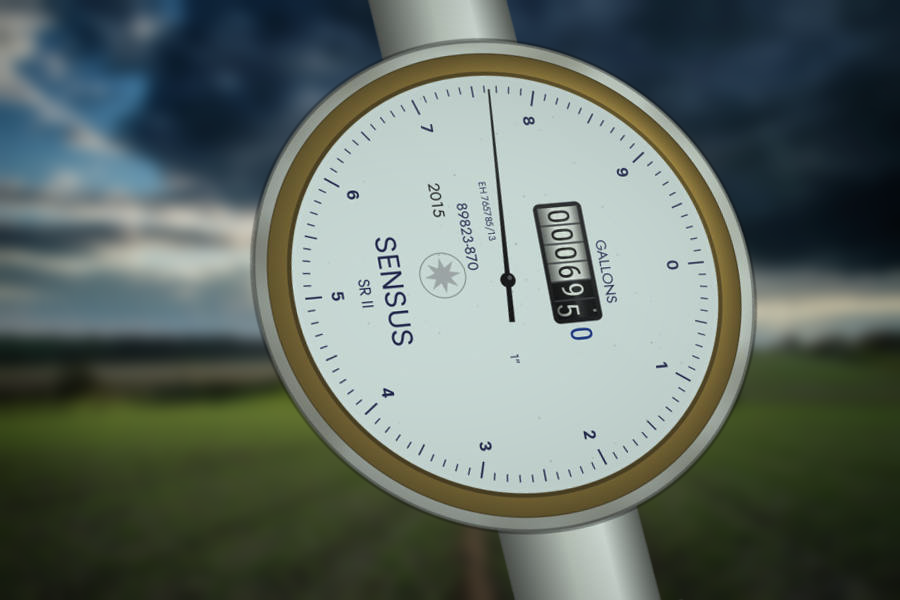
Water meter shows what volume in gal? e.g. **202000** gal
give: **6947.6** gal
